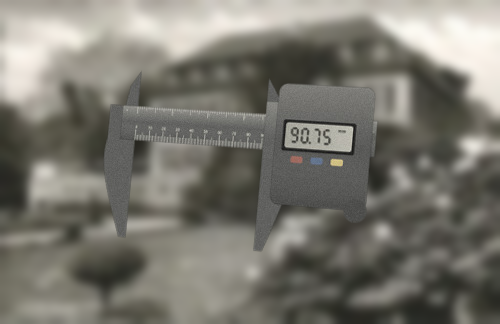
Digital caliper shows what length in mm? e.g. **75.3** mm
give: **90.75** mm
